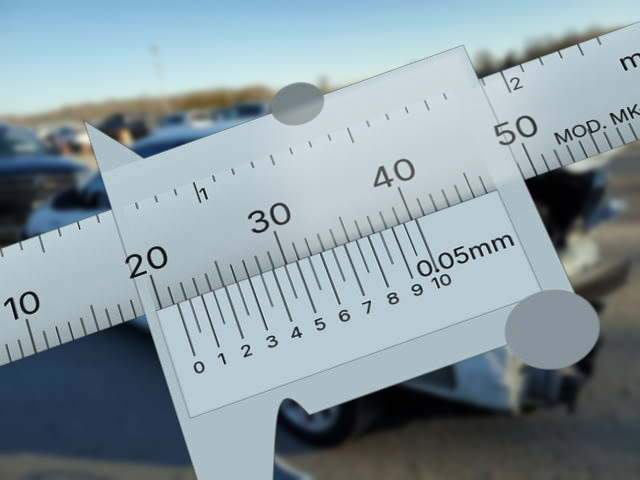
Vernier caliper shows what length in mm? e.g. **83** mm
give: **21.3** mm
